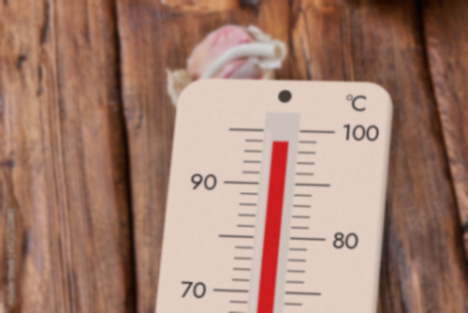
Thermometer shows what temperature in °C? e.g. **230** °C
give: **98** °C
